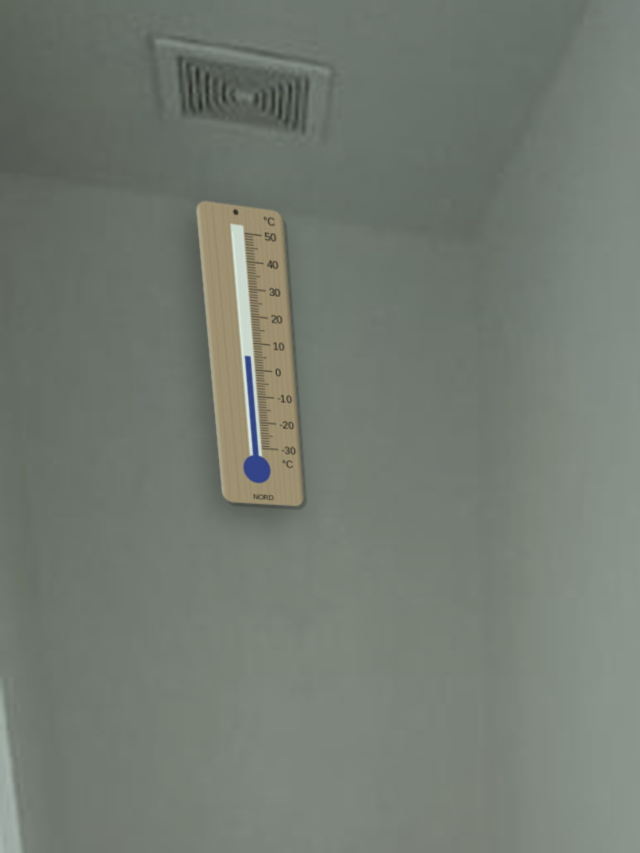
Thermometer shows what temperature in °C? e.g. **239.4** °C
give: **5** °C
